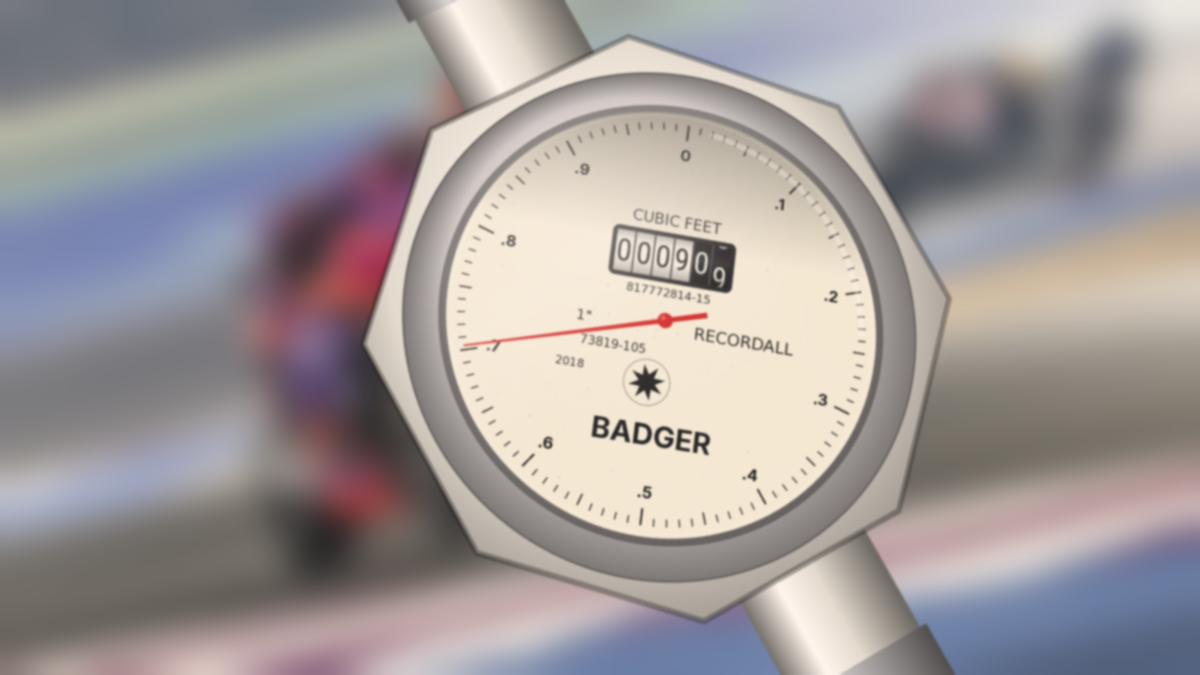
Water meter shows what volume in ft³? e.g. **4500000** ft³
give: **908.70** ft³
